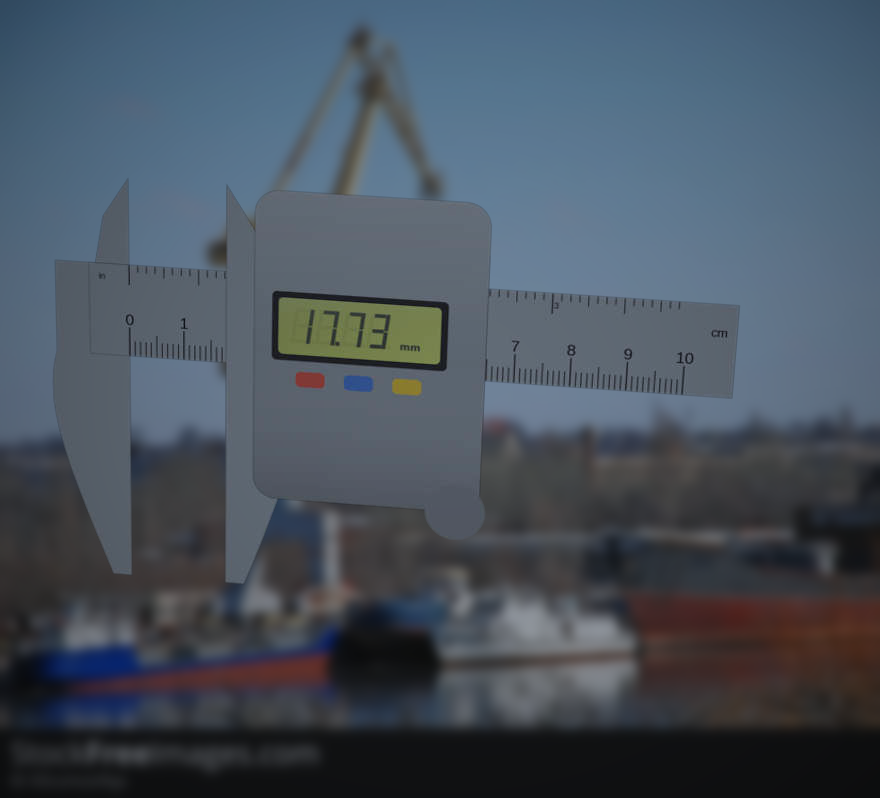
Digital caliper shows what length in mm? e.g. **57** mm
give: **17.73** mm
